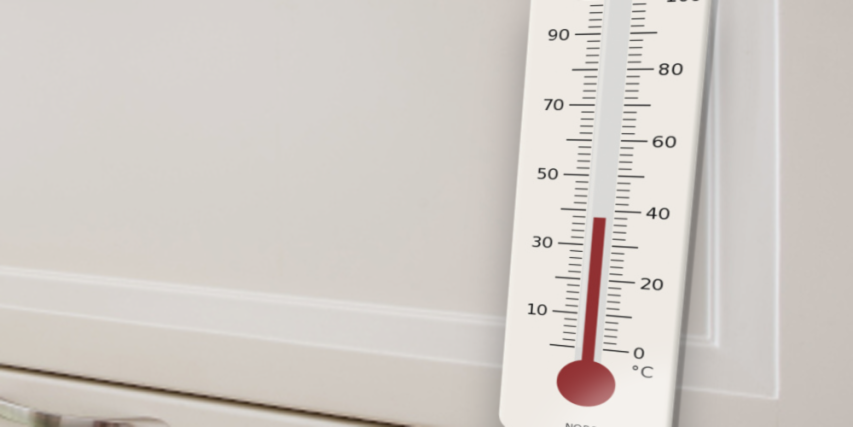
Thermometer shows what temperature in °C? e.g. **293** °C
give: **38** °C
